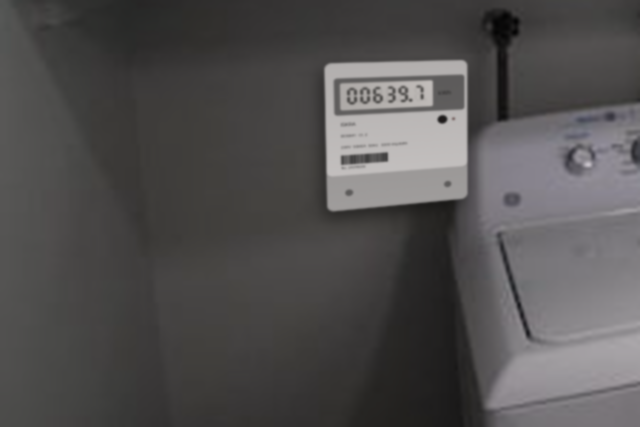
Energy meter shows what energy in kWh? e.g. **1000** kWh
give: **639.7** kWh
